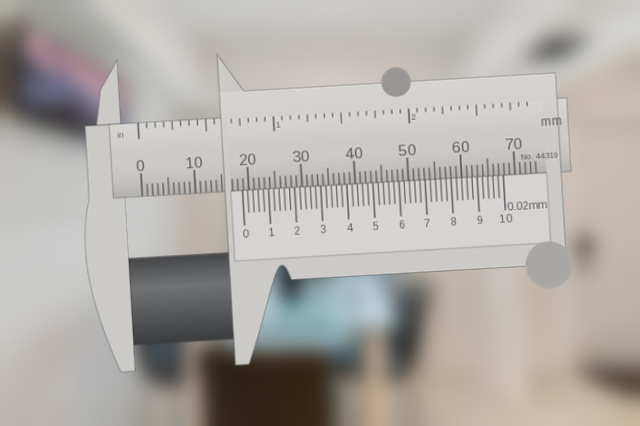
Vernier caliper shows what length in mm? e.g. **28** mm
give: **18.8** mm
